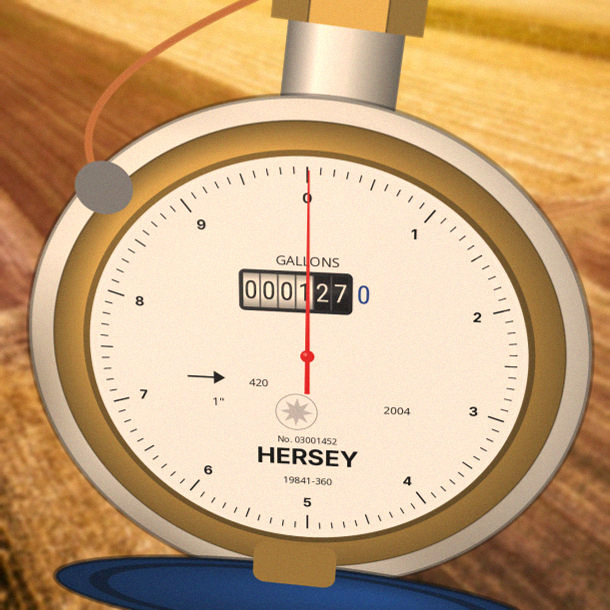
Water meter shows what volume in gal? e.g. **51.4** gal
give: **1270.0** gal
